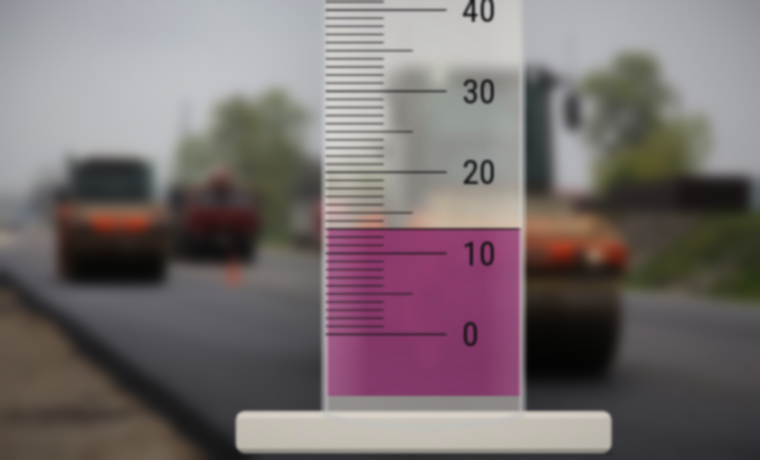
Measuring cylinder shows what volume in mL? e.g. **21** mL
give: **13** mL
